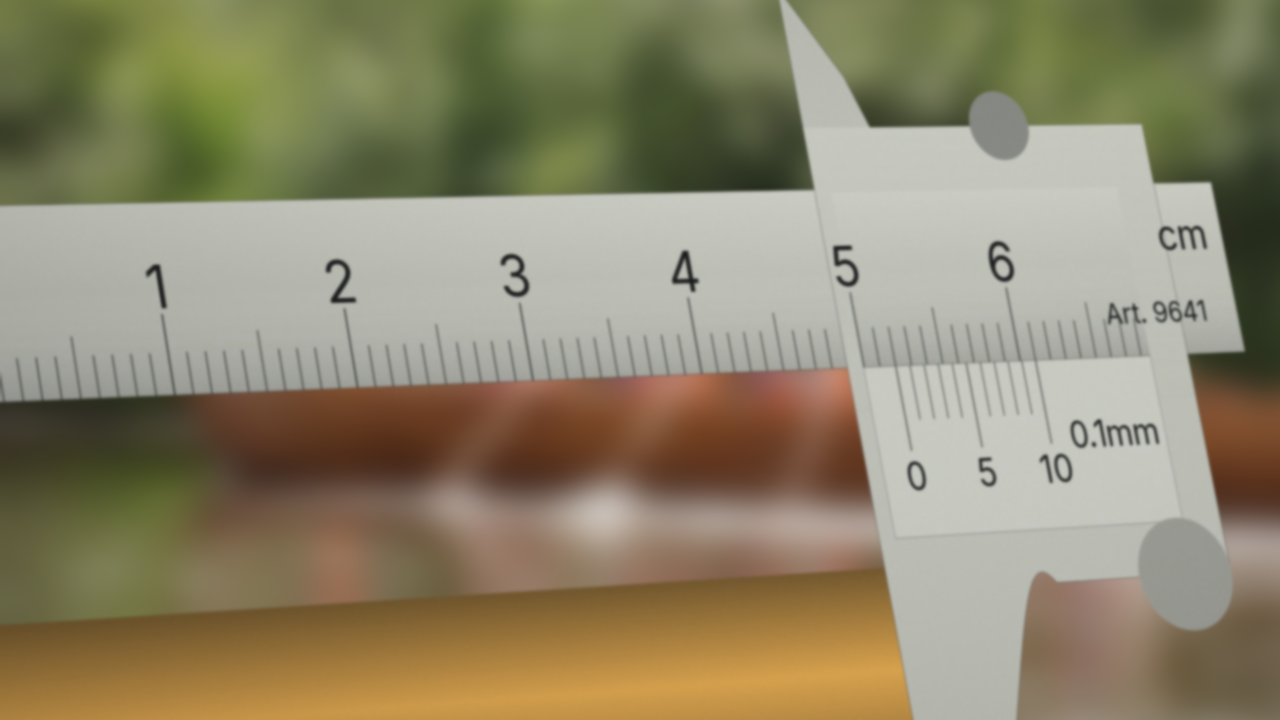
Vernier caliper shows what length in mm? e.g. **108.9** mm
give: **52.0** mm
